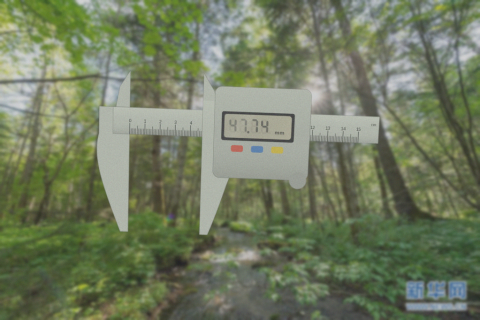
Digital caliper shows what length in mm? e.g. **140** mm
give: **47.74** mm
